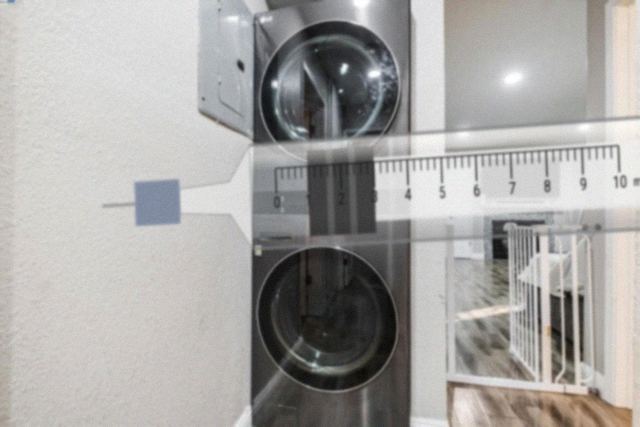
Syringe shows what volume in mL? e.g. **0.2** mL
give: **1** mL
